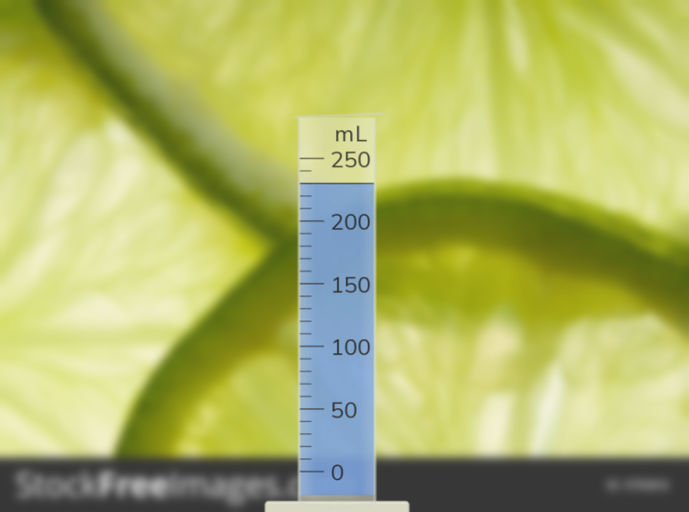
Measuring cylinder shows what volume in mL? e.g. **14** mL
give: **230** mL
